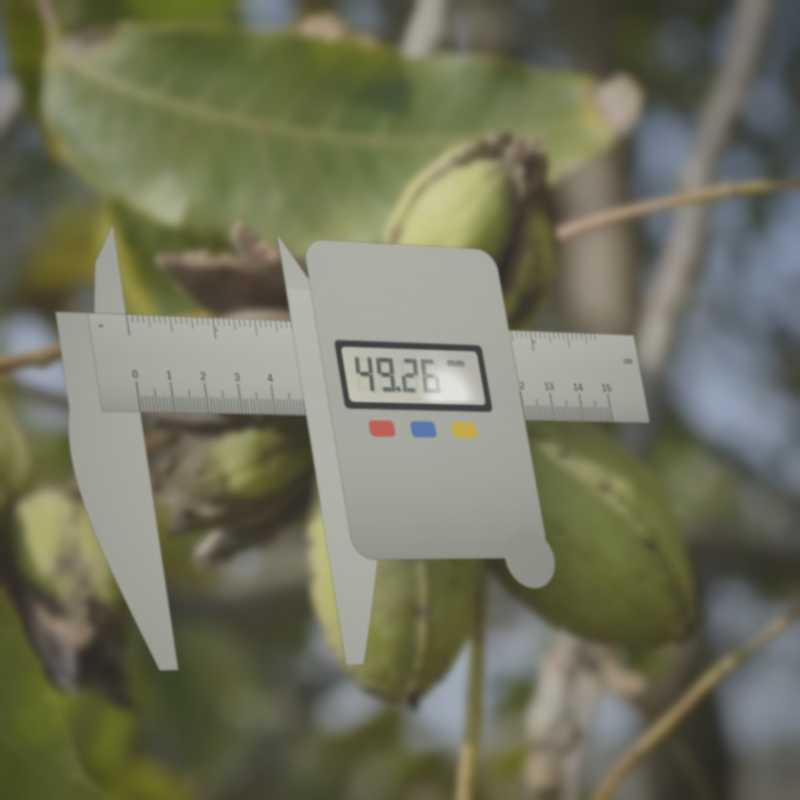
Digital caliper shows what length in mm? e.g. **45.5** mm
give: **49.26** mm
